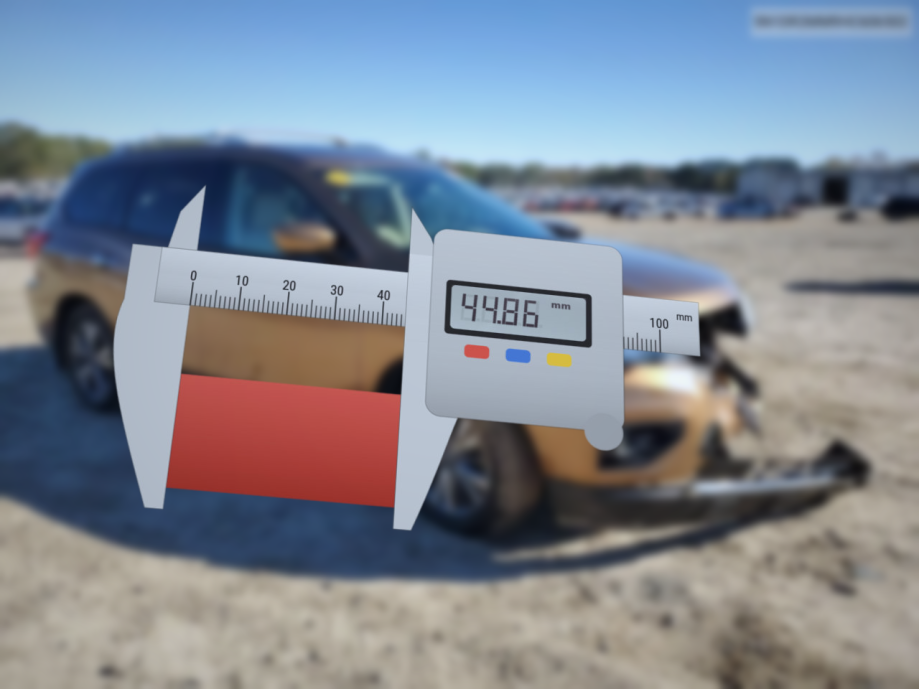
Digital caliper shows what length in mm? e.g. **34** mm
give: **44.86** mm
